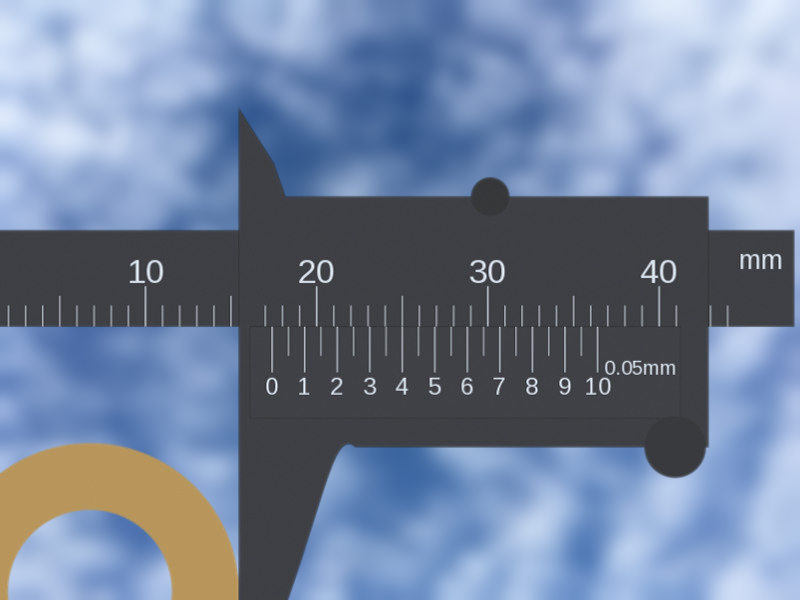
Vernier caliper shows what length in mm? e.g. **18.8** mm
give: **17.4** mm
